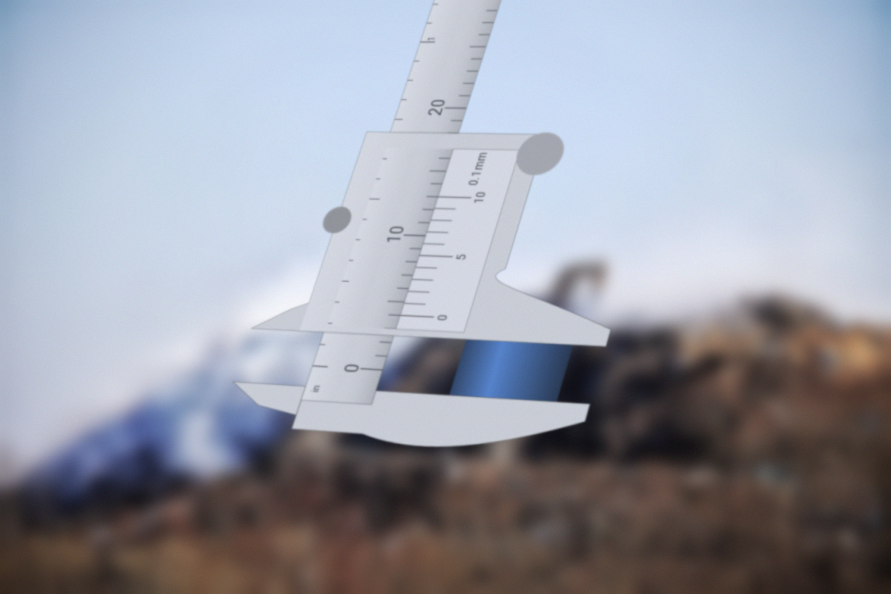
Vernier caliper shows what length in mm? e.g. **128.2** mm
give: **4.0** mm
